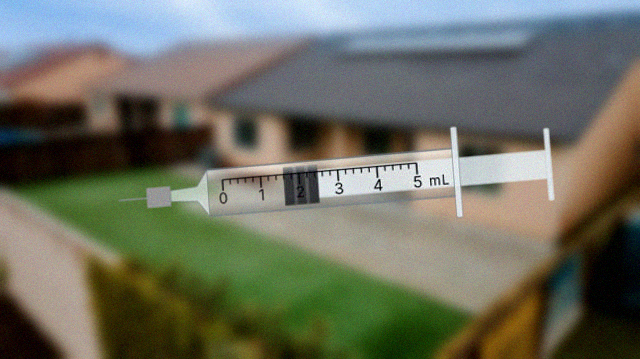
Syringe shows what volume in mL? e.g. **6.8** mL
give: **1.6** mL
